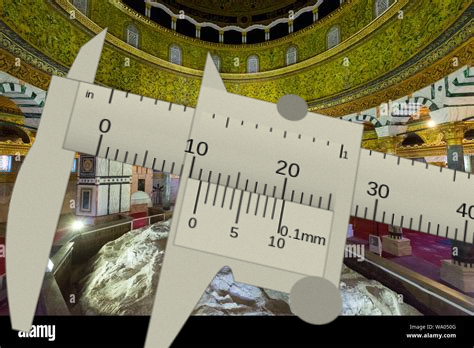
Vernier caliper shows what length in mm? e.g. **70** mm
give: **11.2** mm
